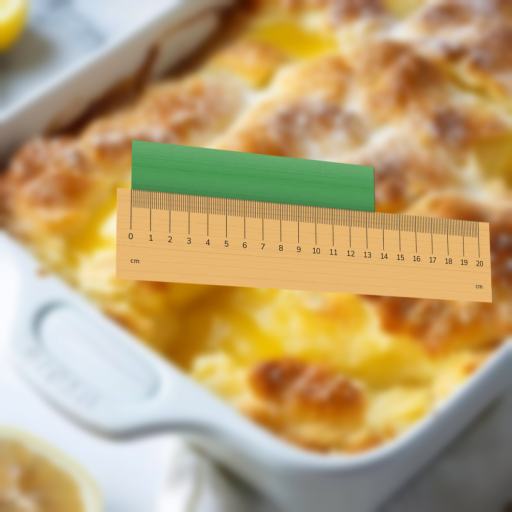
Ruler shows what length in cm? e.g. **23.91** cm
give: **13.5** cm
